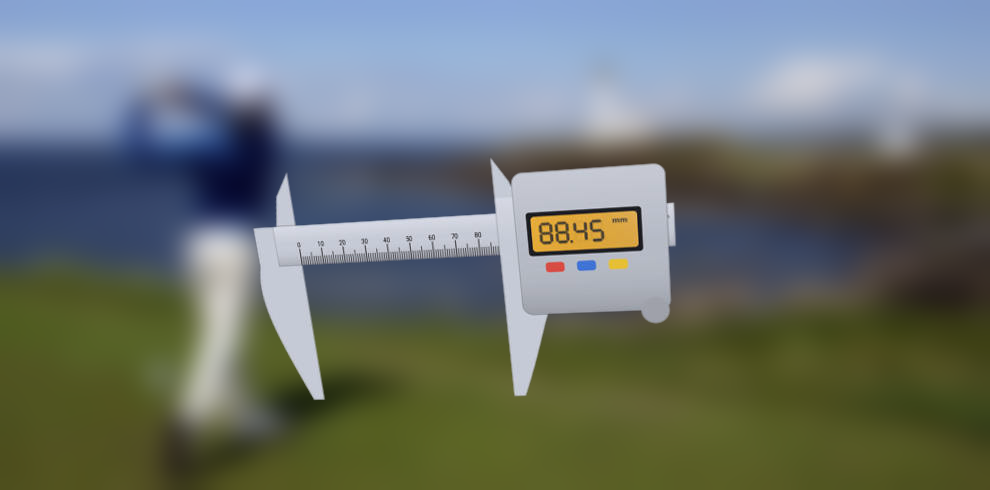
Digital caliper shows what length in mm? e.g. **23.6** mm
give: **88.45** mm
